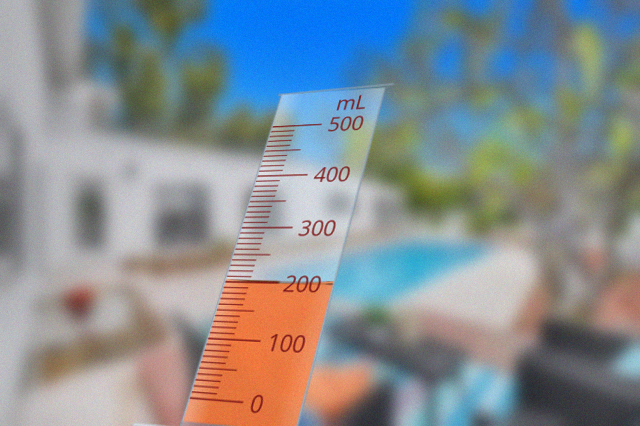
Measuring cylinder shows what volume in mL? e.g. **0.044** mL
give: **200** mL
